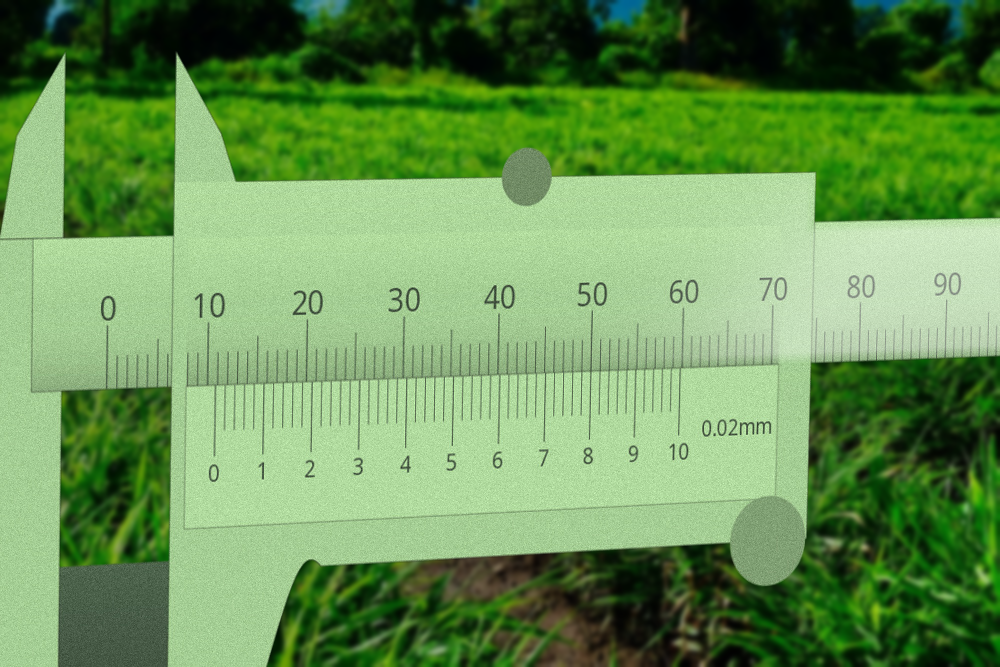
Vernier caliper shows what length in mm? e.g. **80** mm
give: **10.8** mm
